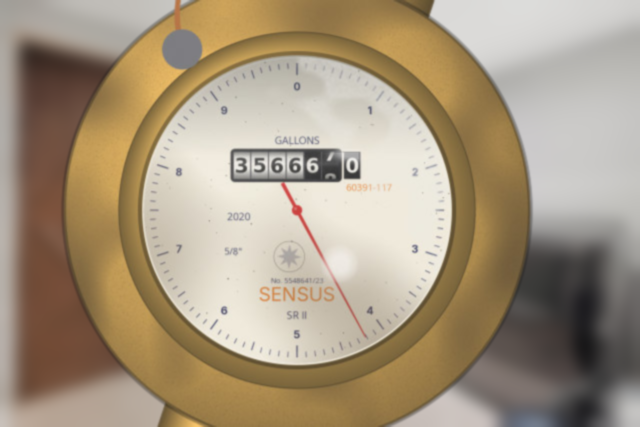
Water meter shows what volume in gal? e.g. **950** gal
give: **3566674.2** gal
